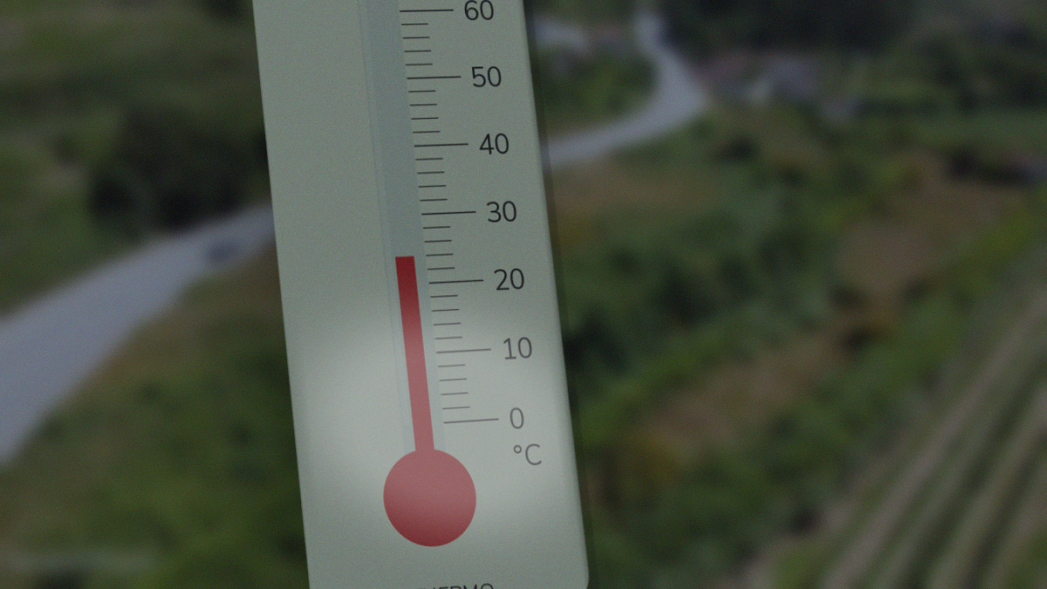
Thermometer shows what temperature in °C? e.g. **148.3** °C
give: **24** °C
